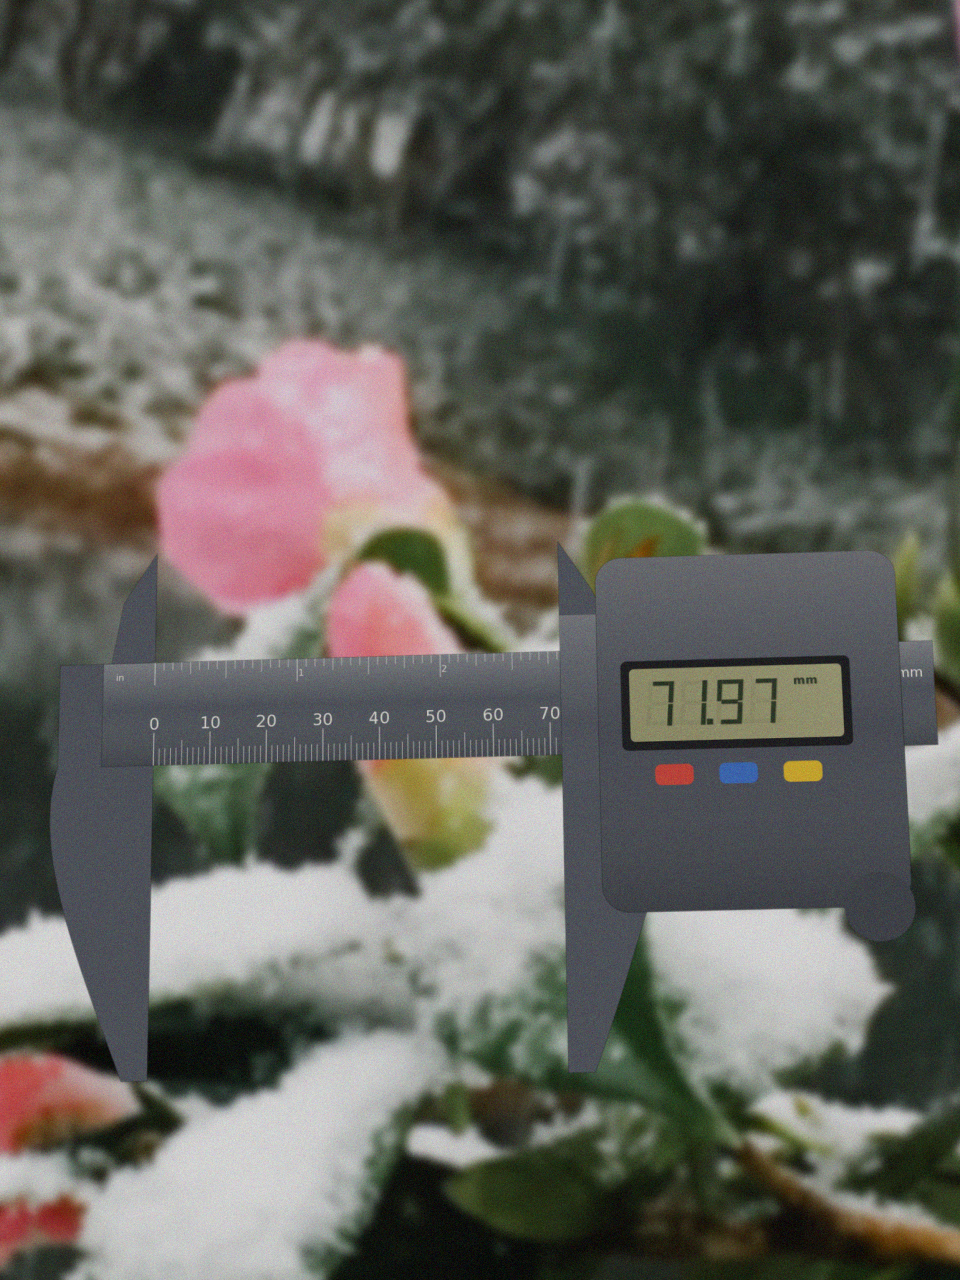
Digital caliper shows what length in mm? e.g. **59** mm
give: **71.97** mm
